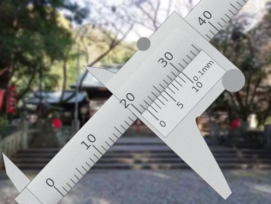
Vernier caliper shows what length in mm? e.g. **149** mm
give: **21.2** mm
